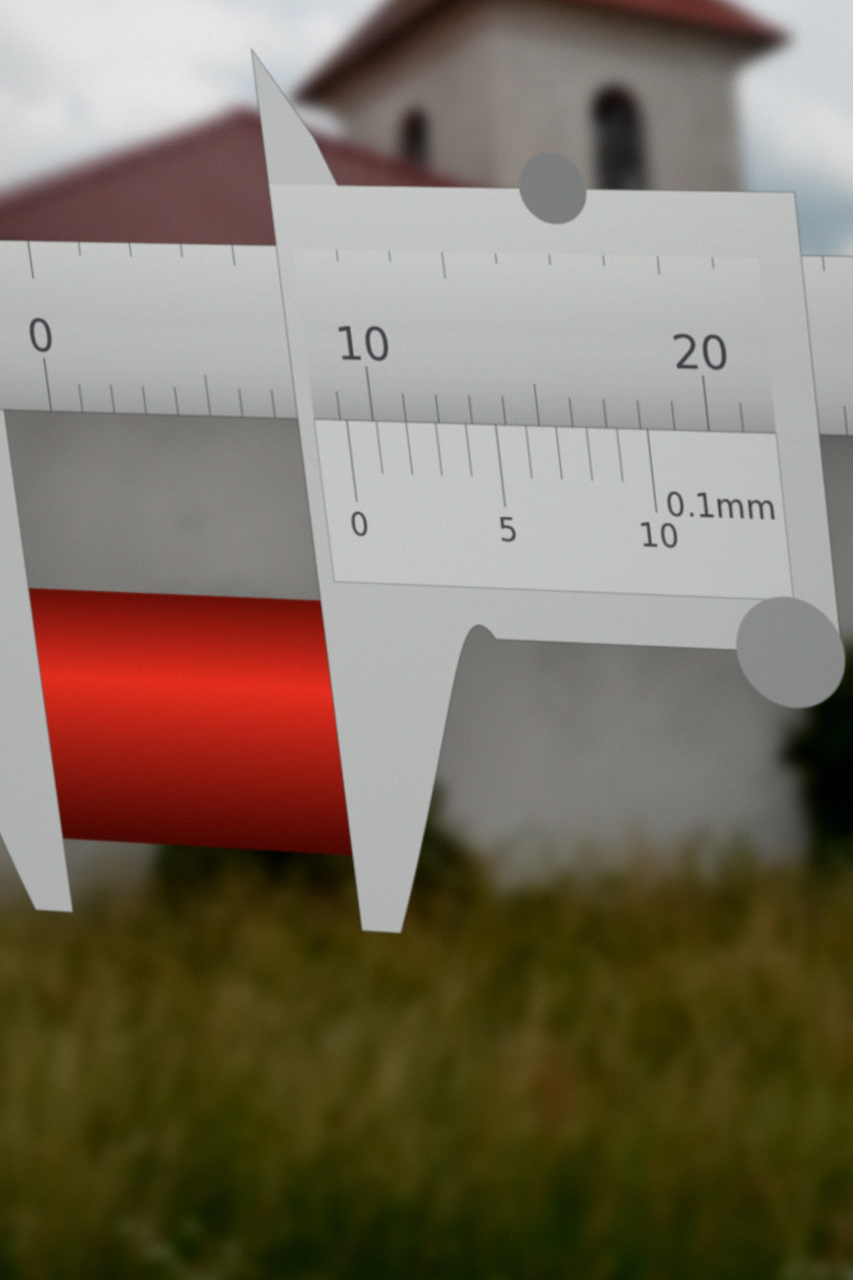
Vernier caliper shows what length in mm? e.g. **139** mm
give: **9.2** mm
